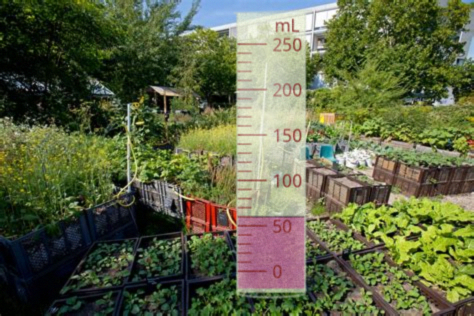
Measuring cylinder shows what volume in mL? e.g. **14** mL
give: **60** mL
